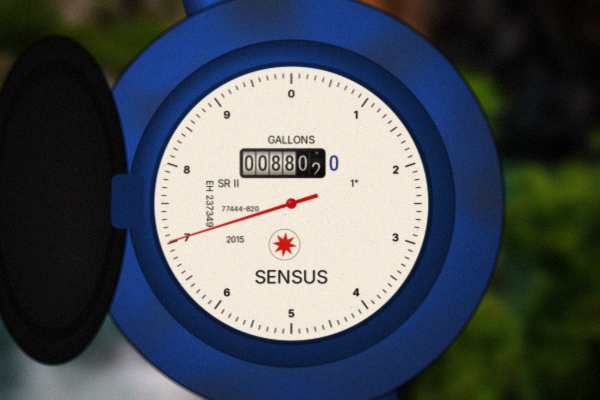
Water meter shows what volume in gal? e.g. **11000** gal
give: **88017.0** gal
